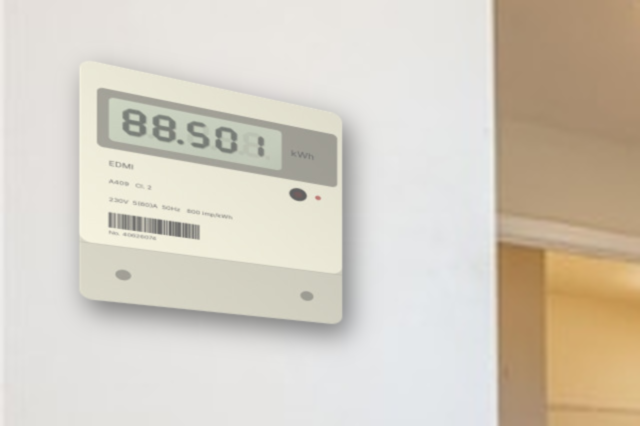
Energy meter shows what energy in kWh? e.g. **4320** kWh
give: **88.501** kWh
